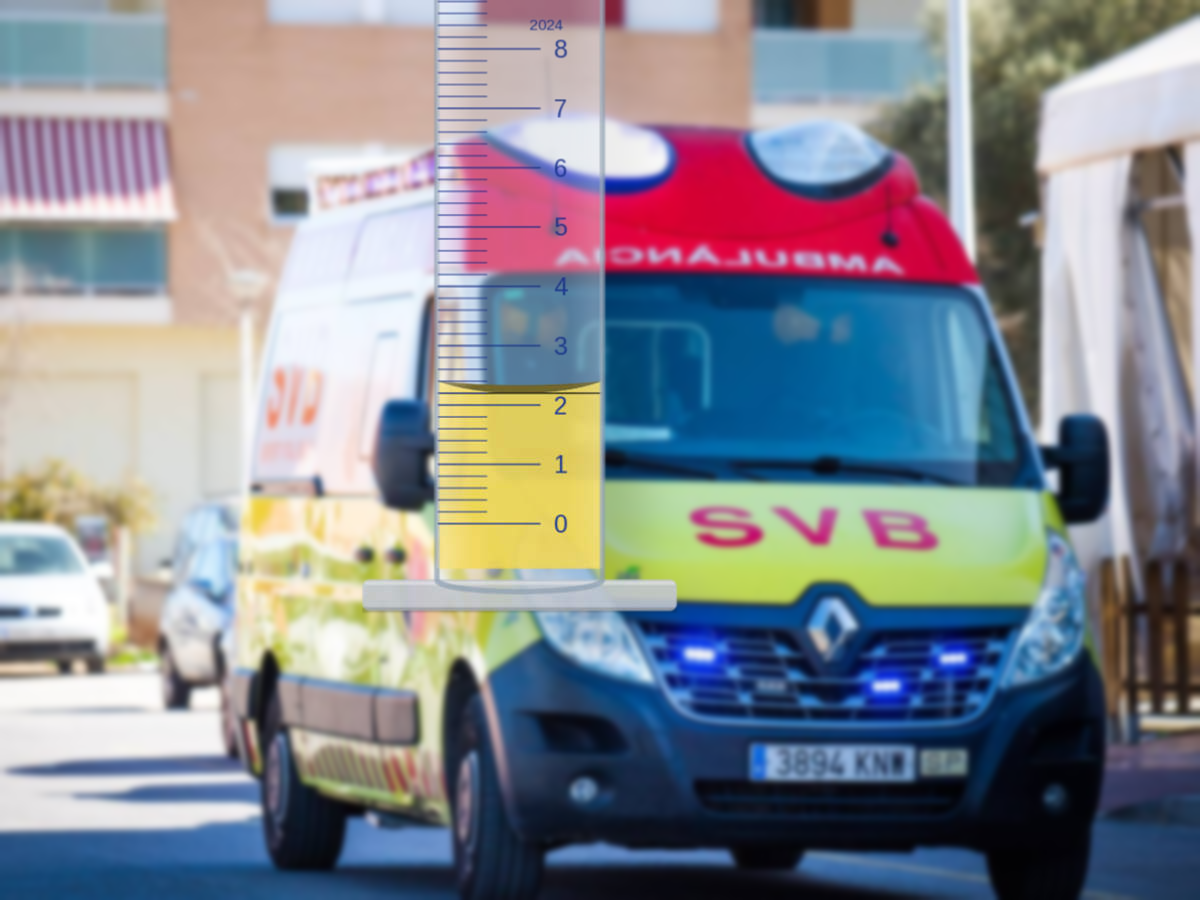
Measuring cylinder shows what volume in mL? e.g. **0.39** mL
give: **2.2** mL
